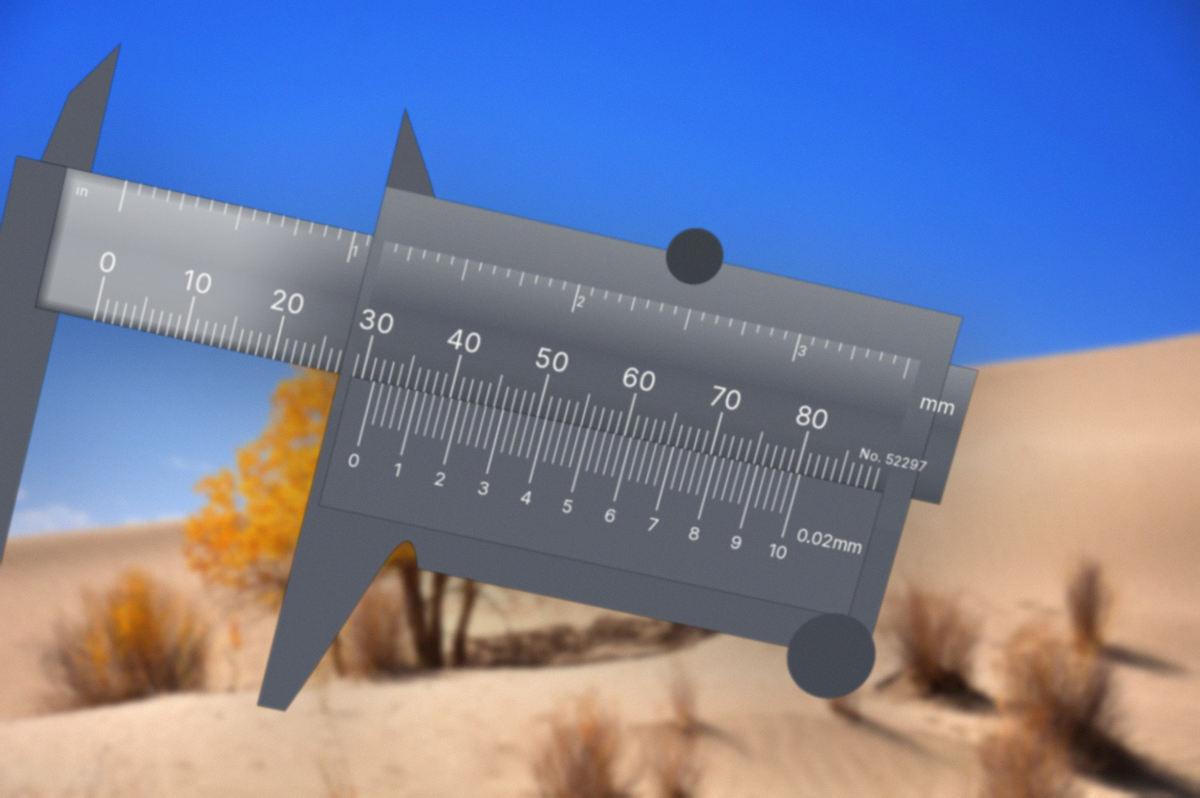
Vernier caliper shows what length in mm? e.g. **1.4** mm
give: **31.4** mm
